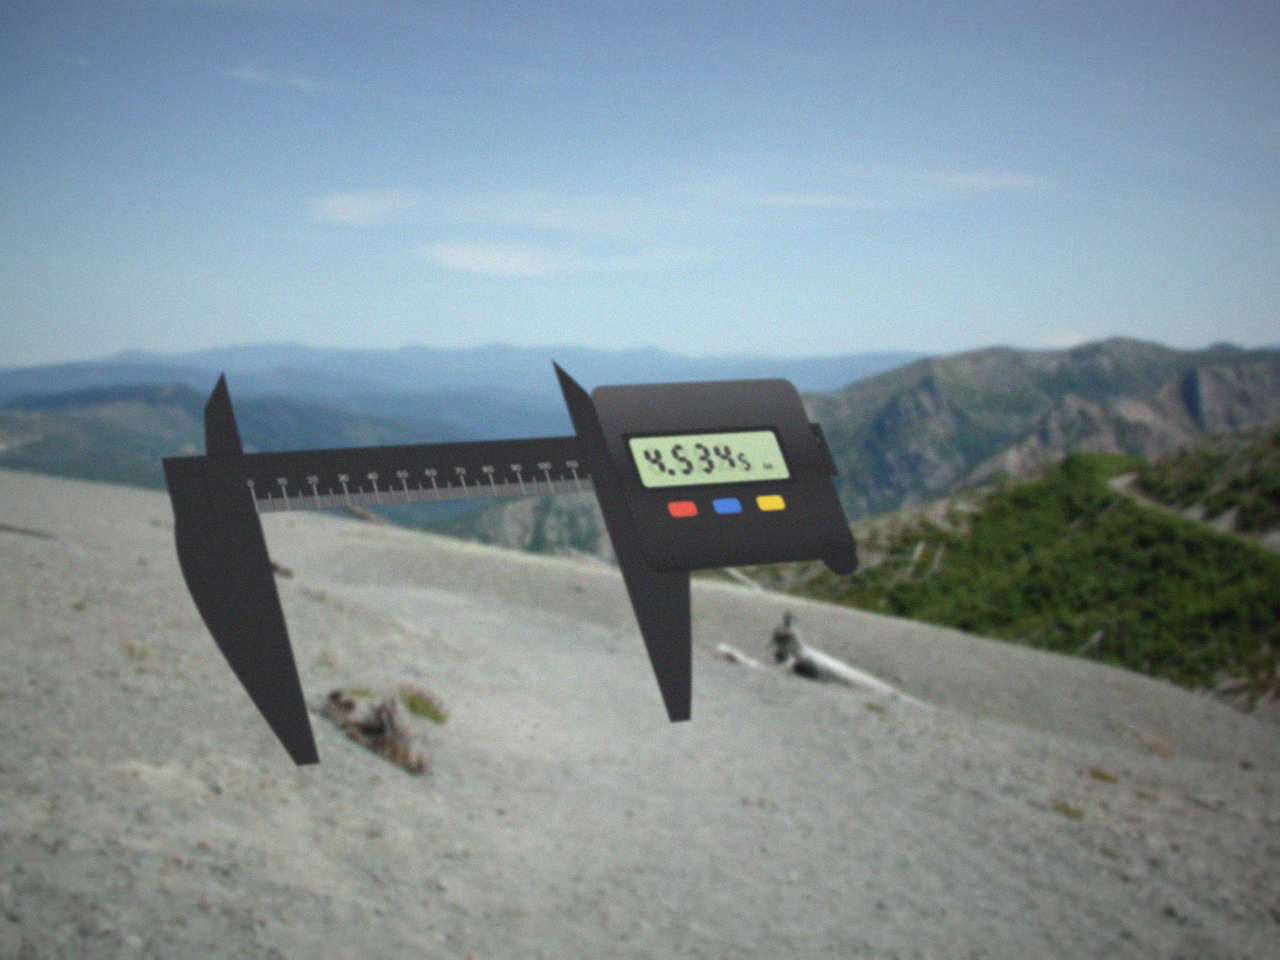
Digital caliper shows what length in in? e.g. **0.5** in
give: **4.5345** in
